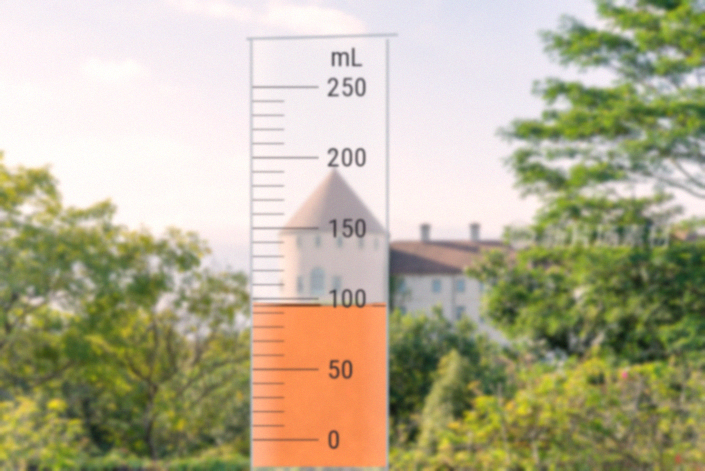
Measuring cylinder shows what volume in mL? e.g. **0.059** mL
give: **95** mL
